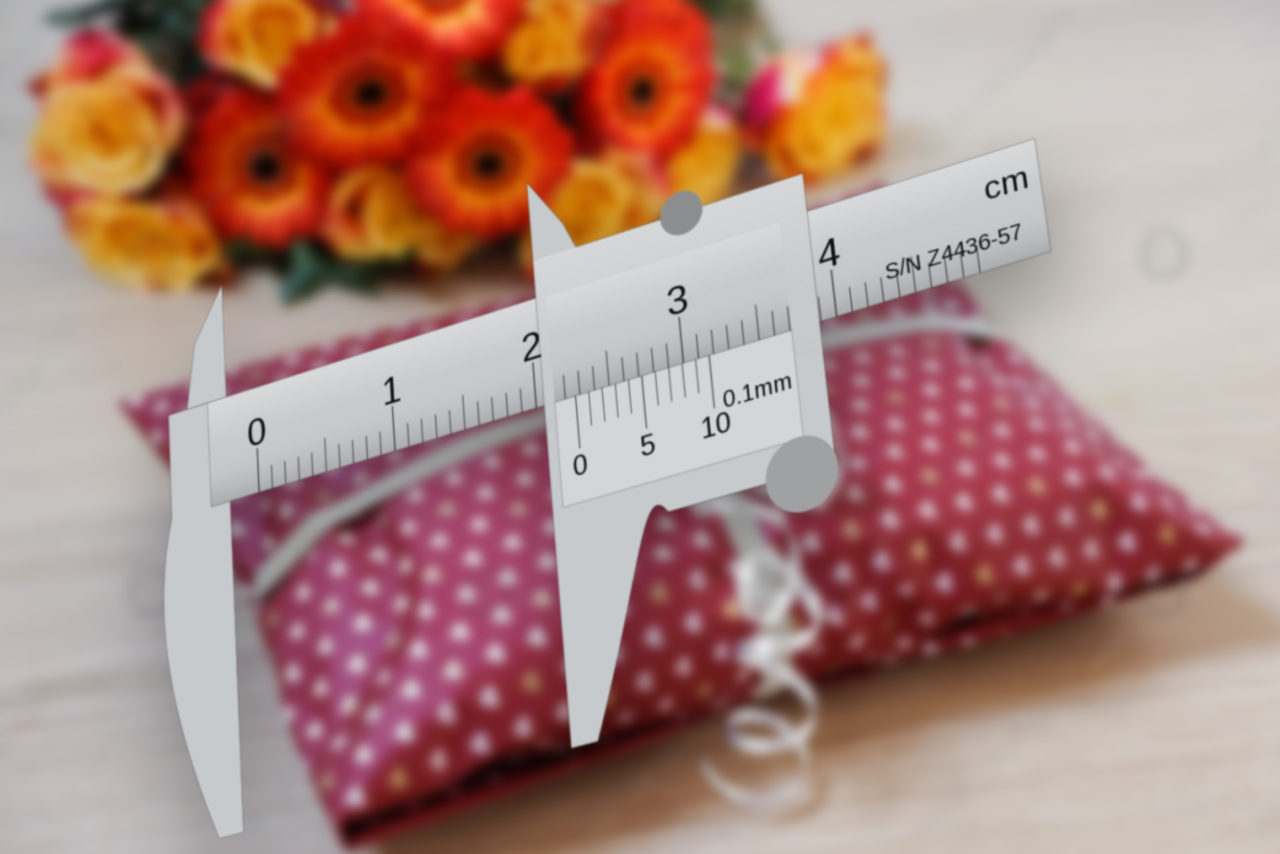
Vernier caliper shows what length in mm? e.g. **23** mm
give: **22.7** mm
